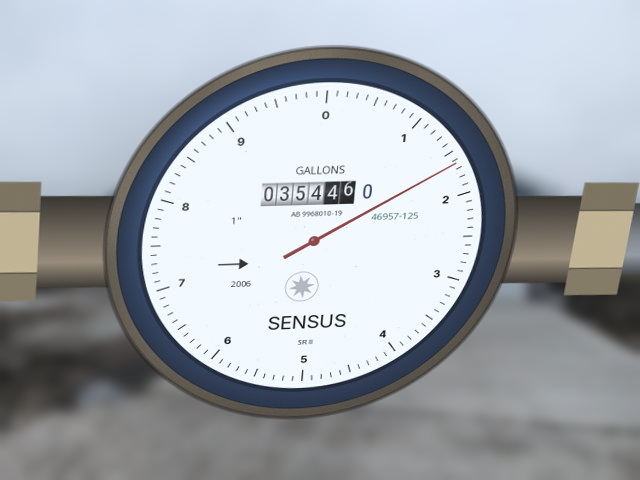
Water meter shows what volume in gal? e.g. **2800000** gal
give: **354461.6** gal
